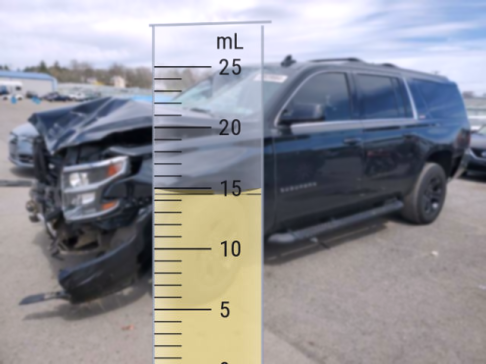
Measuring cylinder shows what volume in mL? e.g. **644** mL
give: **14.5** mL
